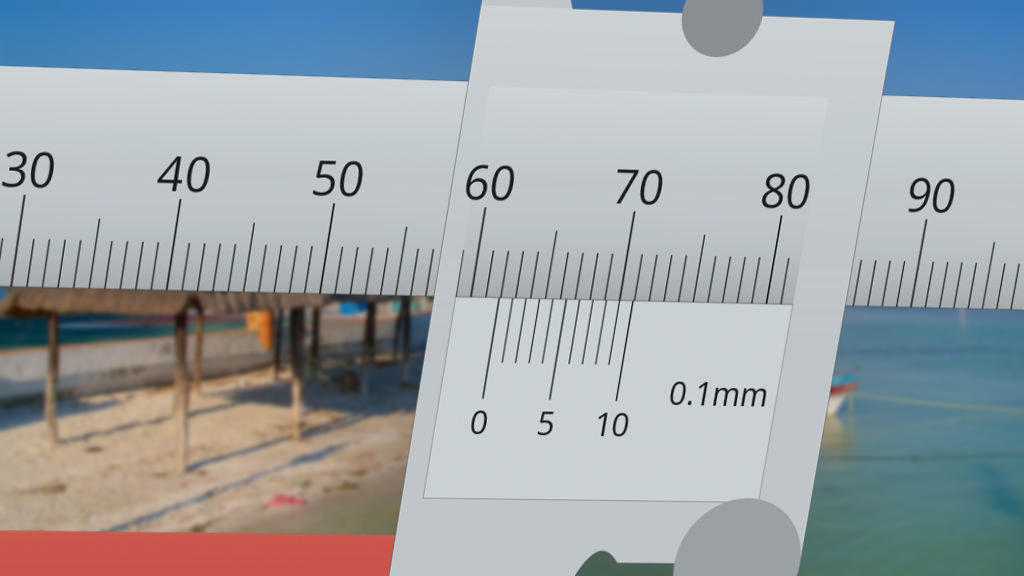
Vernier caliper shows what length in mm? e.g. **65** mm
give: **61.9** mm
